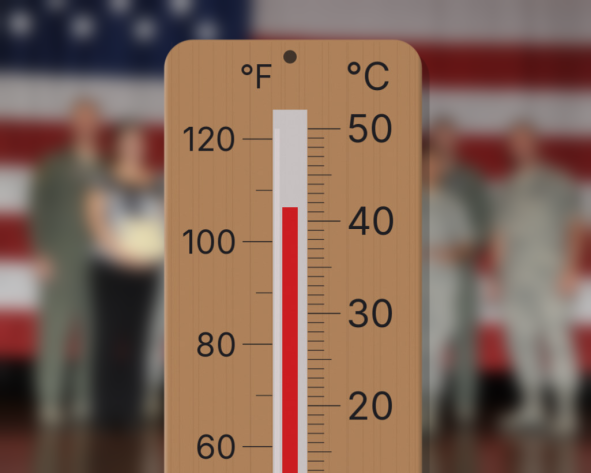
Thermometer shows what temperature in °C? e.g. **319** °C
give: **41.5** °C
